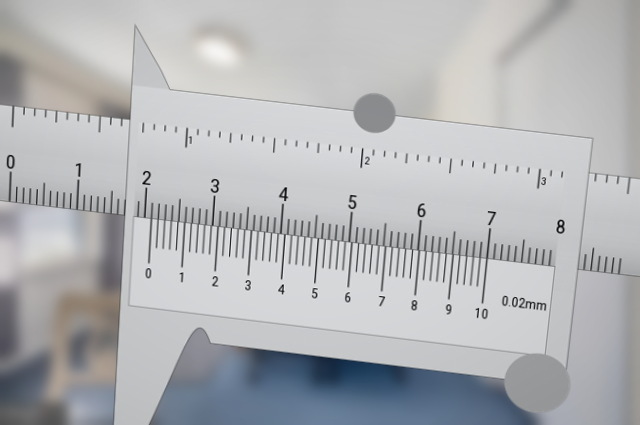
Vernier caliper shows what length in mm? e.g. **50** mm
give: **21.0** mm
